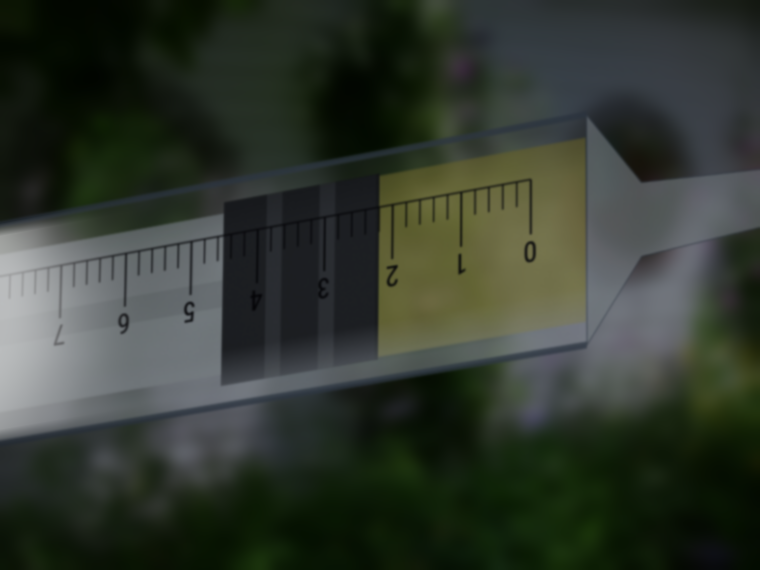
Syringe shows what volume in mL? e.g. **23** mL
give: **2.2** mL
